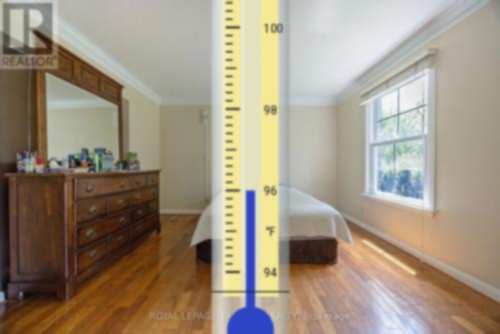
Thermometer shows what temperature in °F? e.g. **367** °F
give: **96** °F
